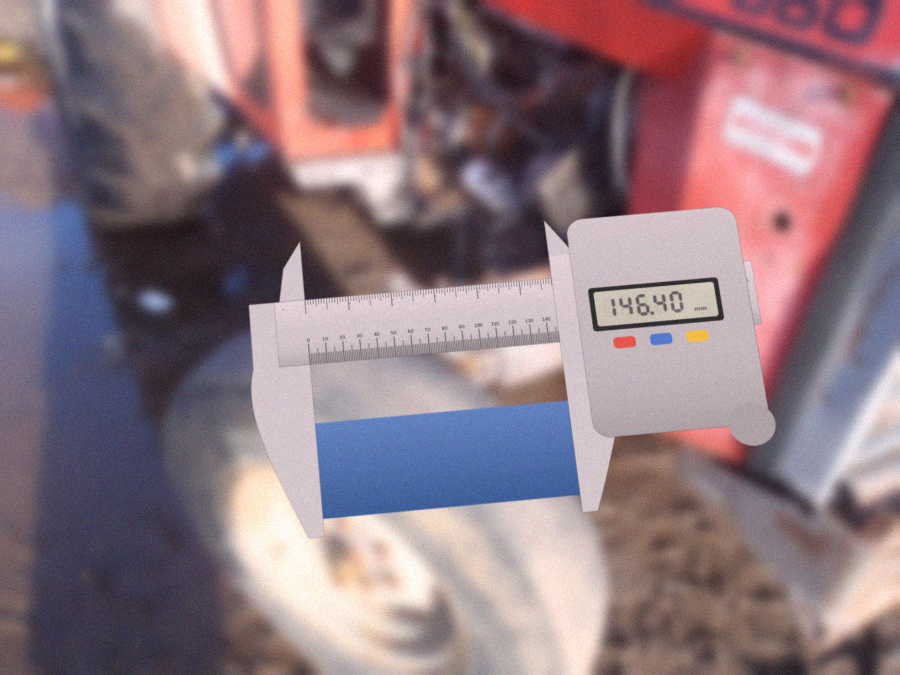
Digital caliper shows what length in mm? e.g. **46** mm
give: **146.40** mm
